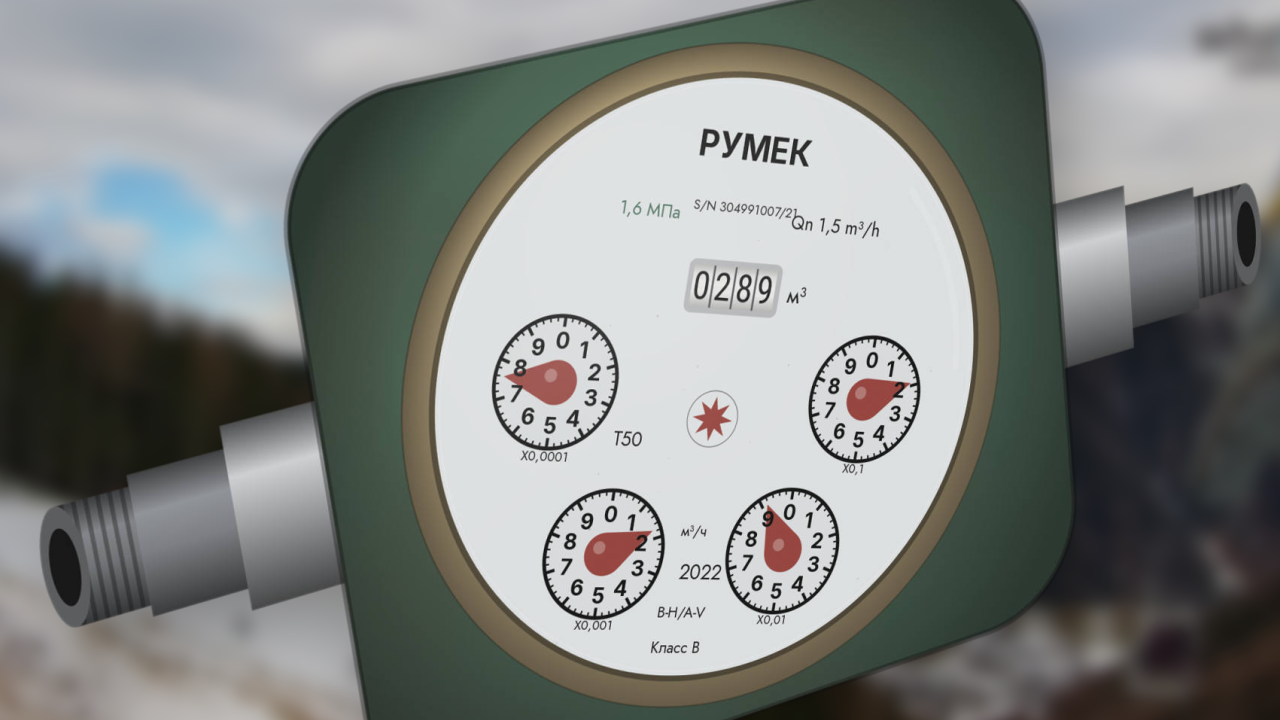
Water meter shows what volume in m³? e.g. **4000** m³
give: **289.1917** m³
